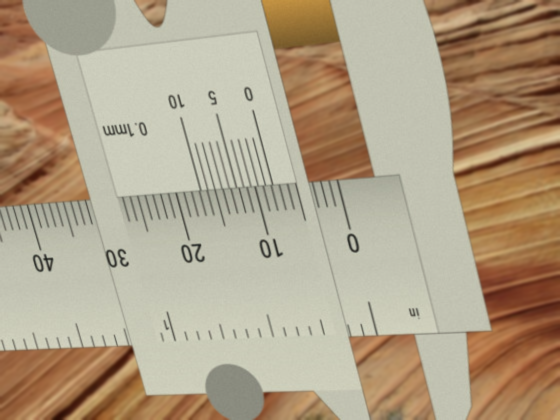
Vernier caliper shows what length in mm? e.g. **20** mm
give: **7.8** mm
